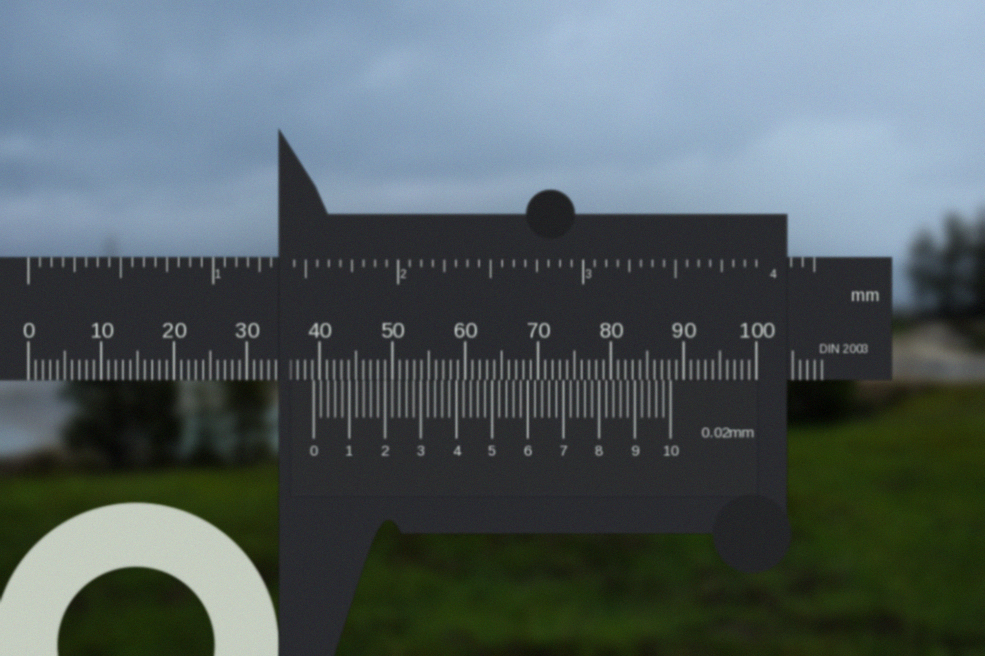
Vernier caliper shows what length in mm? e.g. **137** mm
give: **39.2** mm
